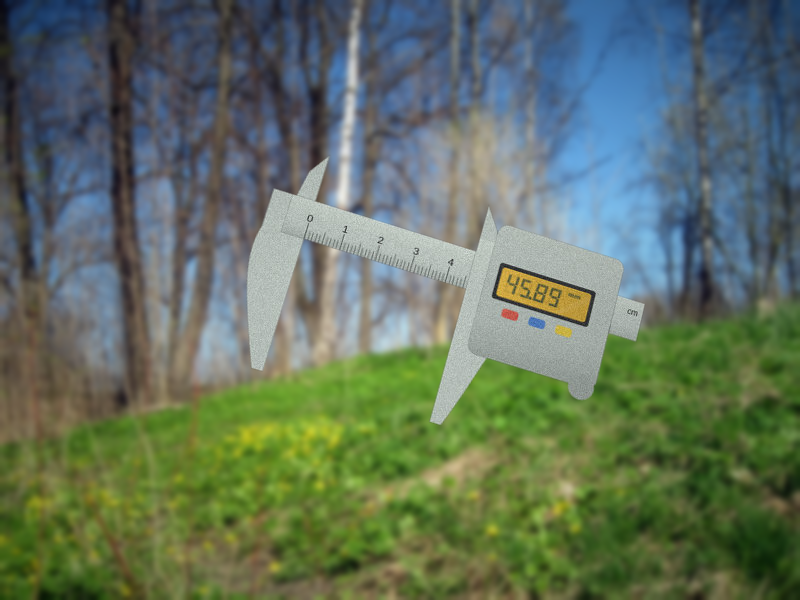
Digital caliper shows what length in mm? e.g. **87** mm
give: **45.89** mm
